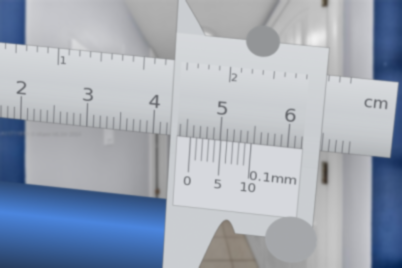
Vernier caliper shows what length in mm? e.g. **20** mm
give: **45.6** mm
